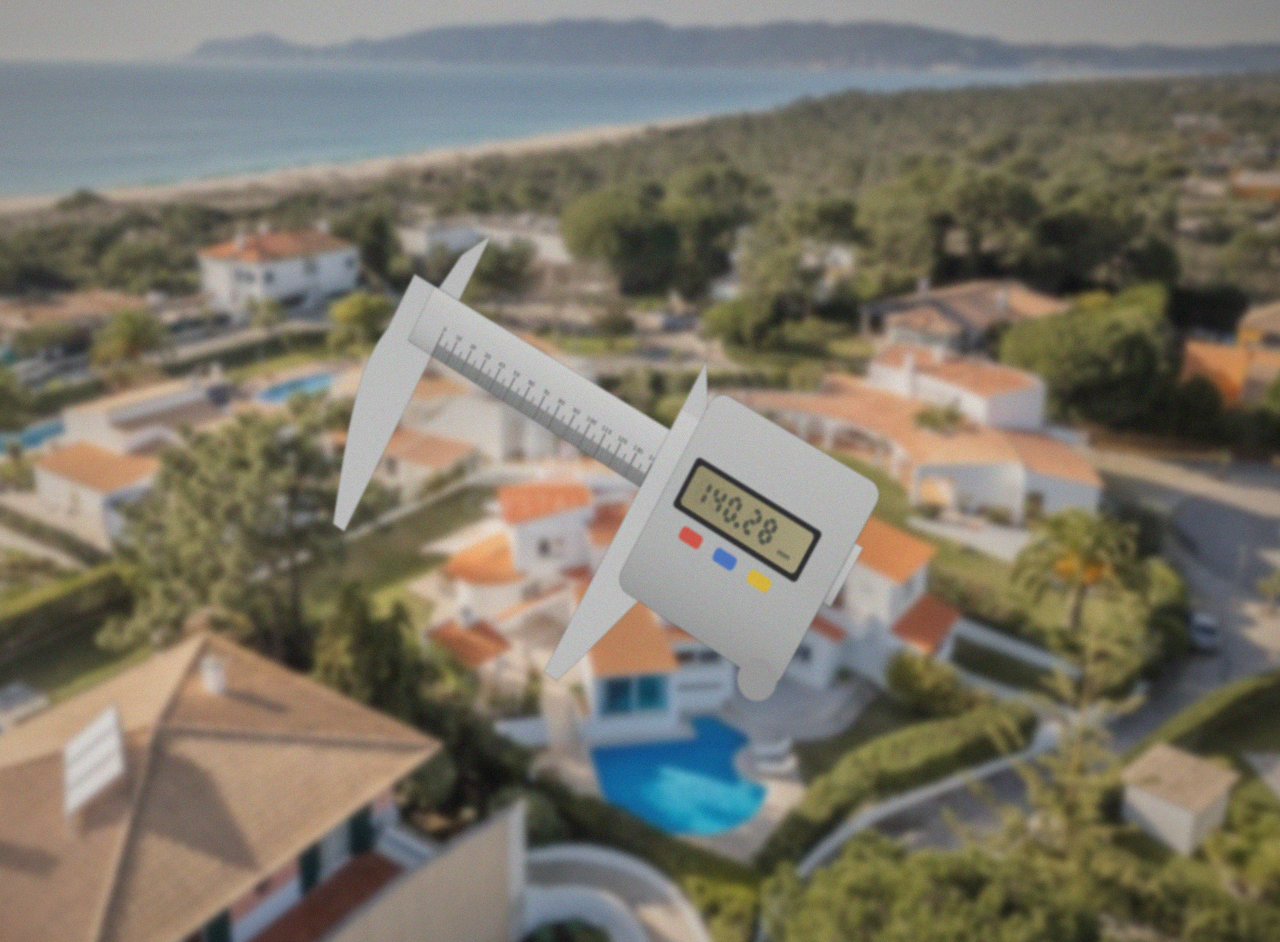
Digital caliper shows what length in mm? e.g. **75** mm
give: **140.28** mm
